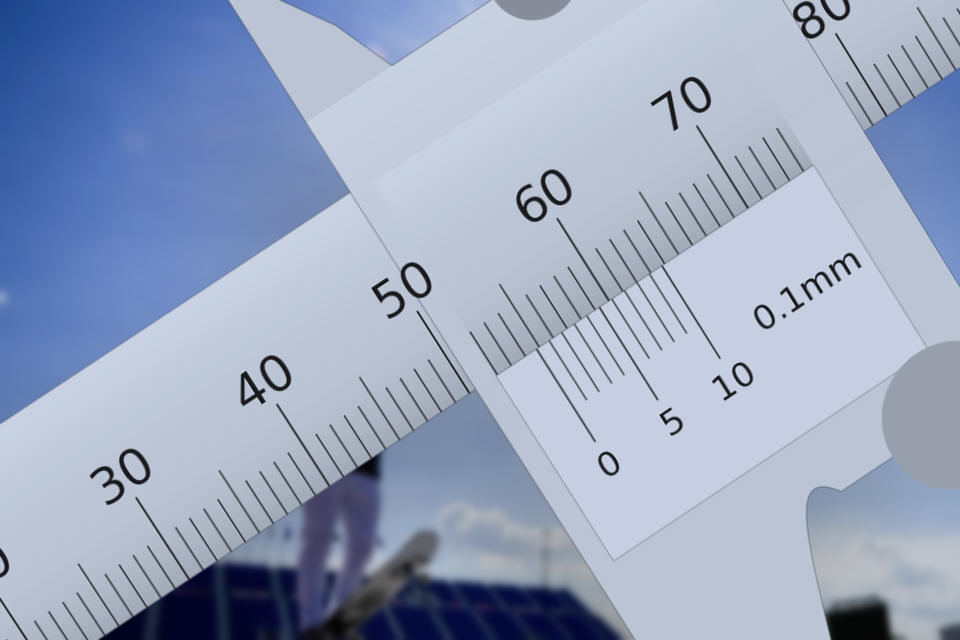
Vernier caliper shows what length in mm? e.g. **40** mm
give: **54.8** mm
